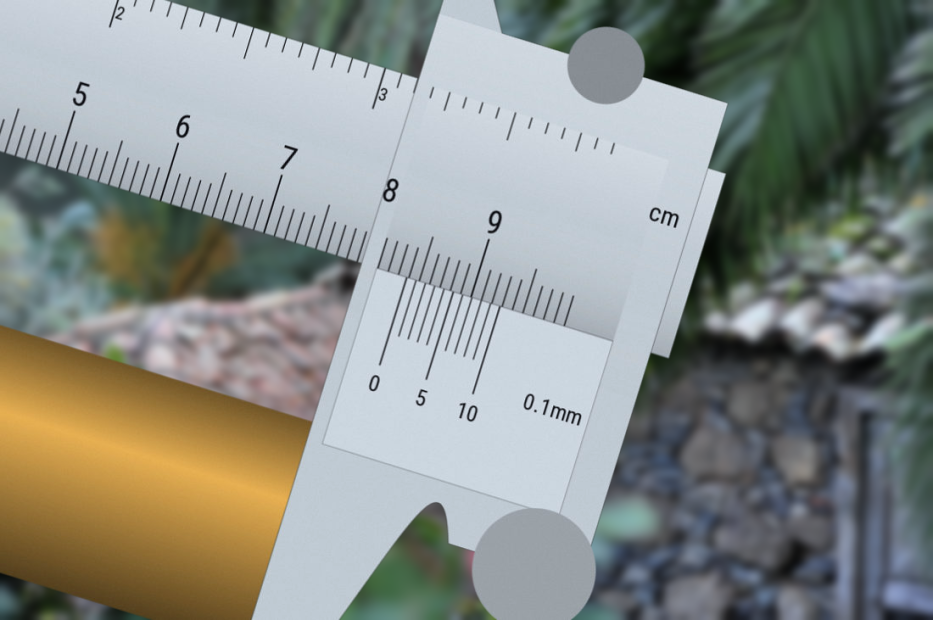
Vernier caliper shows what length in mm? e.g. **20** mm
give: **83.8** mm
